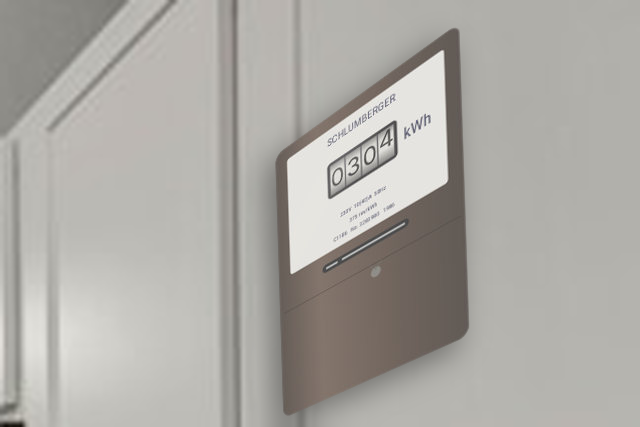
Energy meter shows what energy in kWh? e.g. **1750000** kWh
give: **304** kWh
